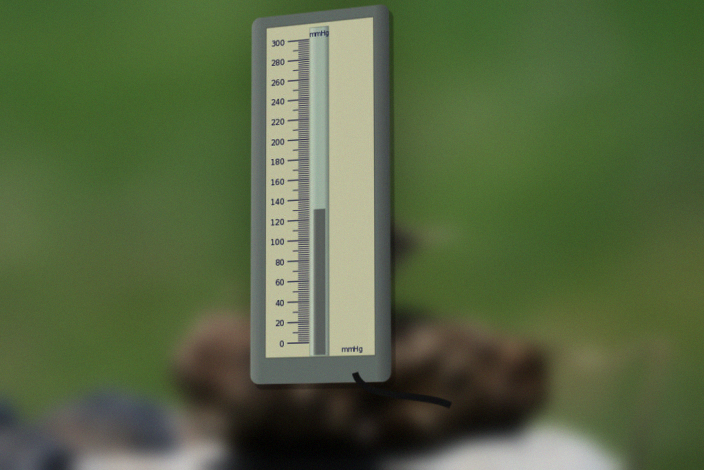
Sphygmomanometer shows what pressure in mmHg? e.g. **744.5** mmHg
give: **130** mmHg
